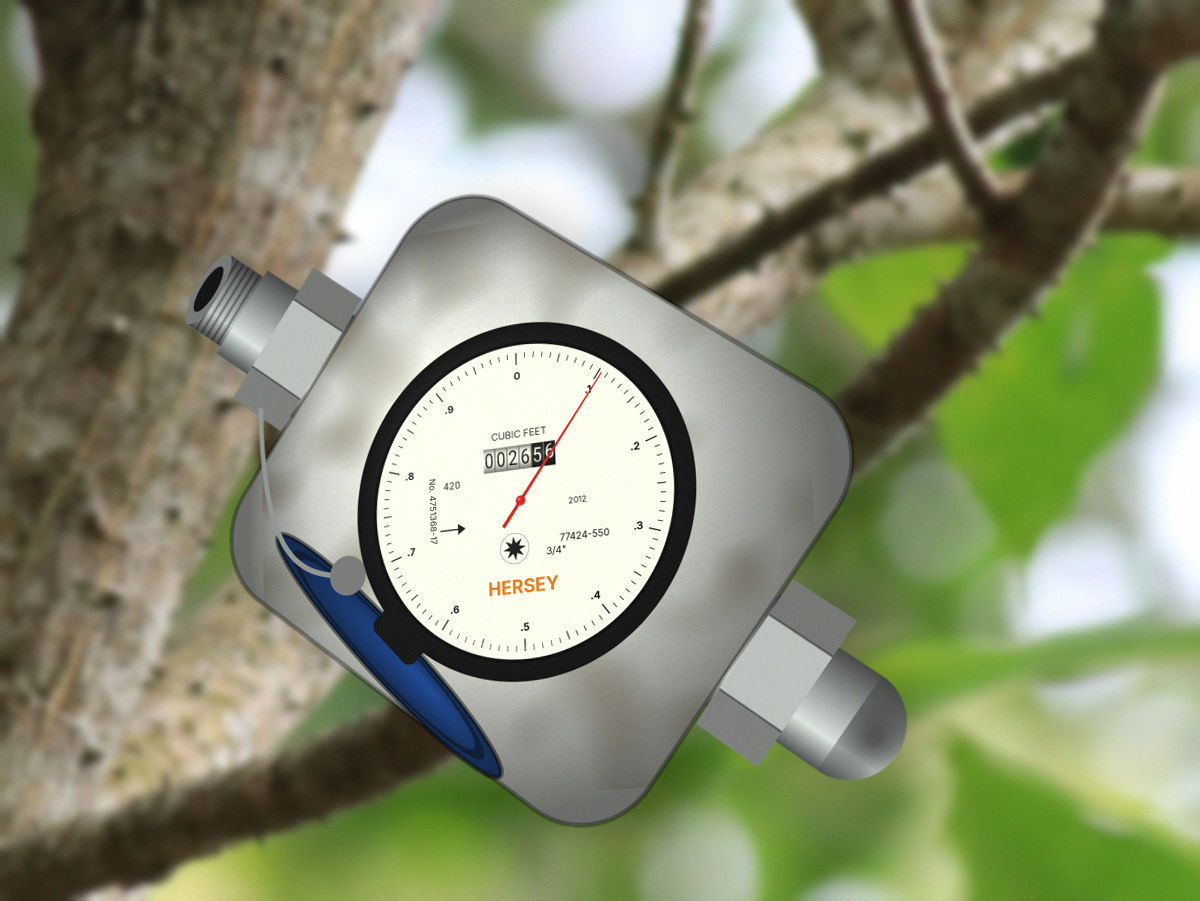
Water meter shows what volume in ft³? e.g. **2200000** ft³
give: **2656.10** ft³
